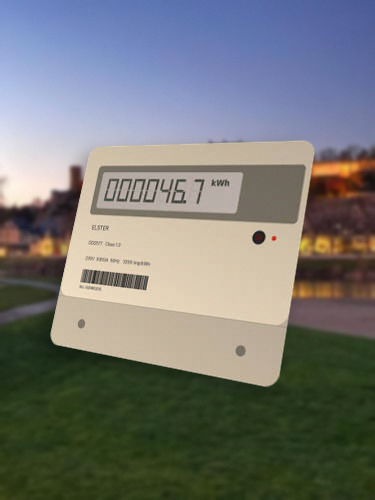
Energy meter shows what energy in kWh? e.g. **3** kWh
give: **46.7** kWh
